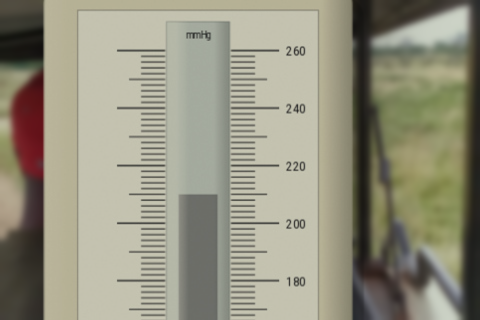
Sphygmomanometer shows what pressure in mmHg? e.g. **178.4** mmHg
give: **210** mmHg
